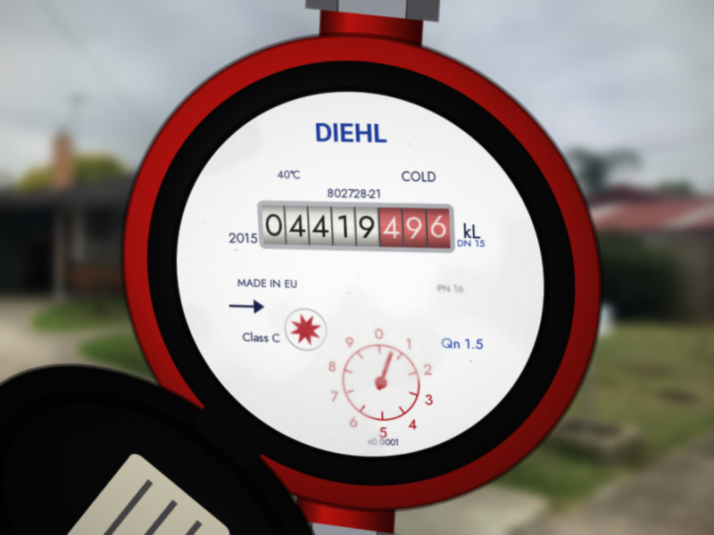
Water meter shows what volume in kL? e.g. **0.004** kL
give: **4419.4960** kL
